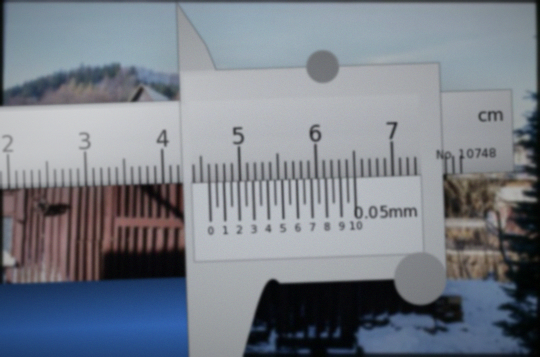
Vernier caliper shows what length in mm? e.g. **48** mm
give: **46.0** mm
